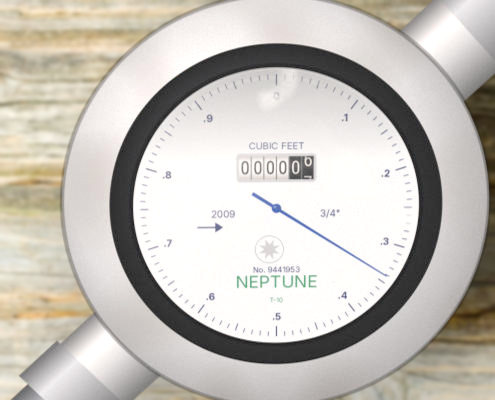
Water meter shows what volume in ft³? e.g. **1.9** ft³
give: **6.34** ft³
